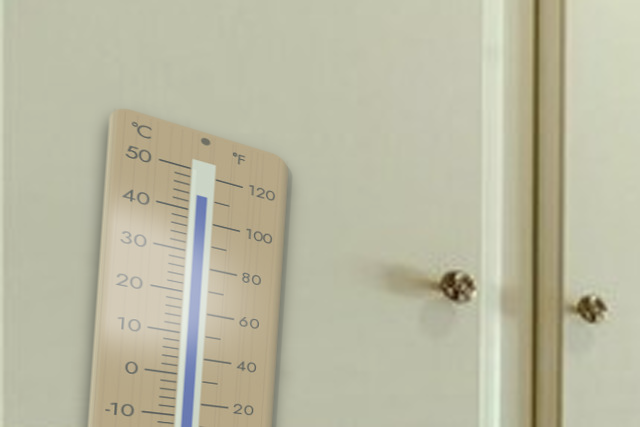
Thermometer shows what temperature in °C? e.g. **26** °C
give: **44** °C
